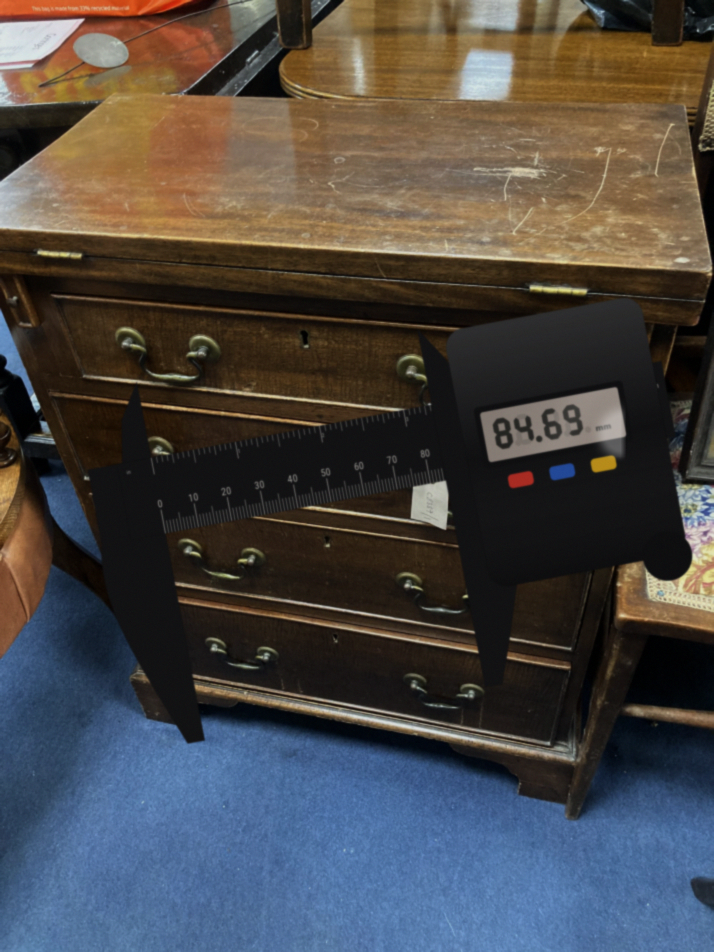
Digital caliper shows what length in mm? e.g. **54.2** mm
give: **84.69** mm
